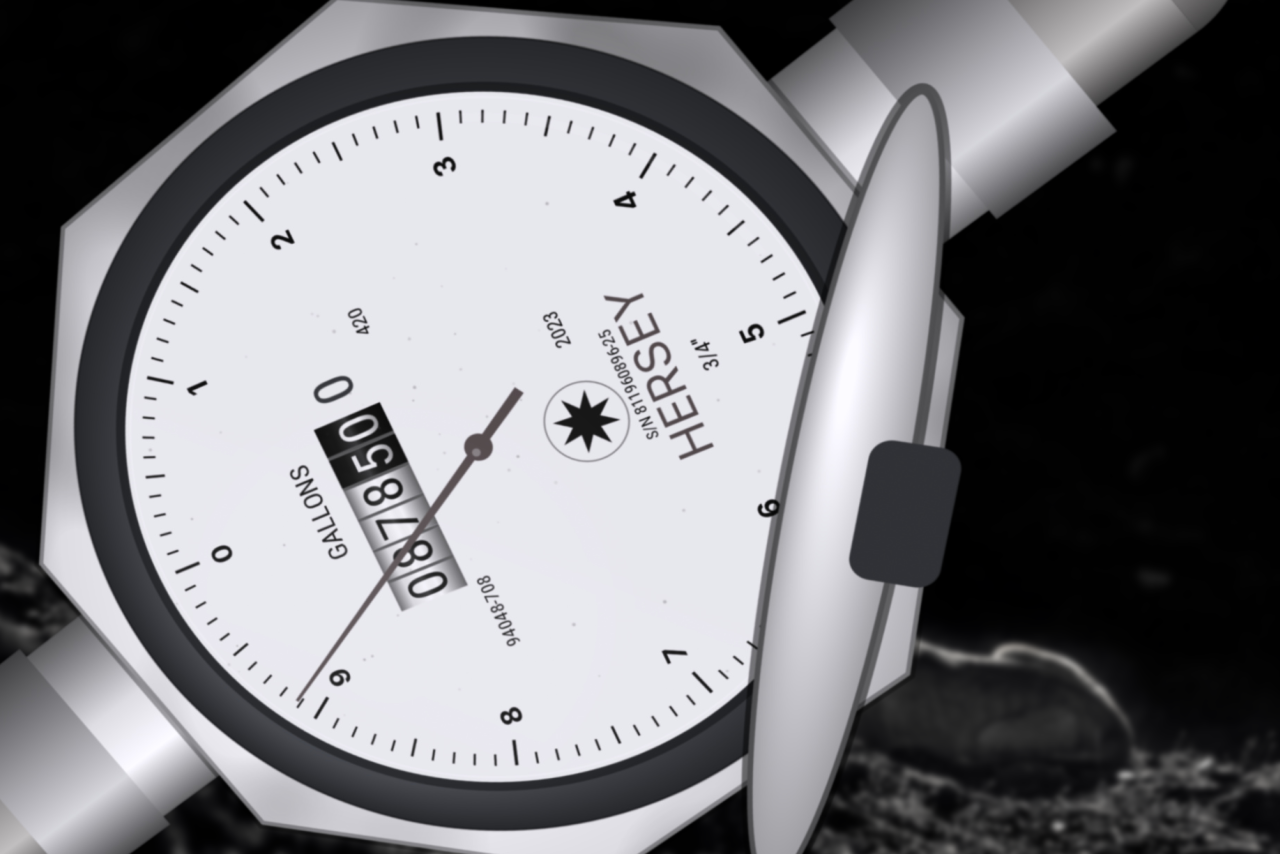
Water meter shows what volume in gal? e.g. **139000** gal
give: **878499.1** gal
